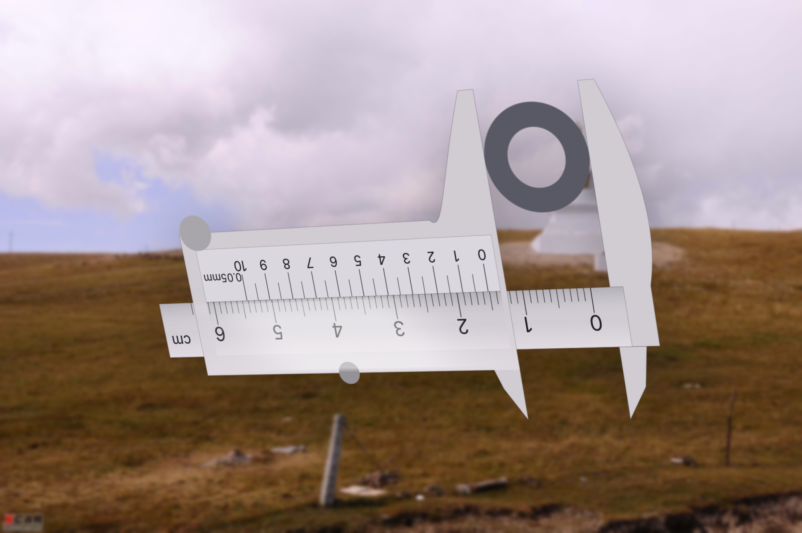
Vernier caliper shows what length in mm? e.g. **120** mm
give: **15.2** mm
